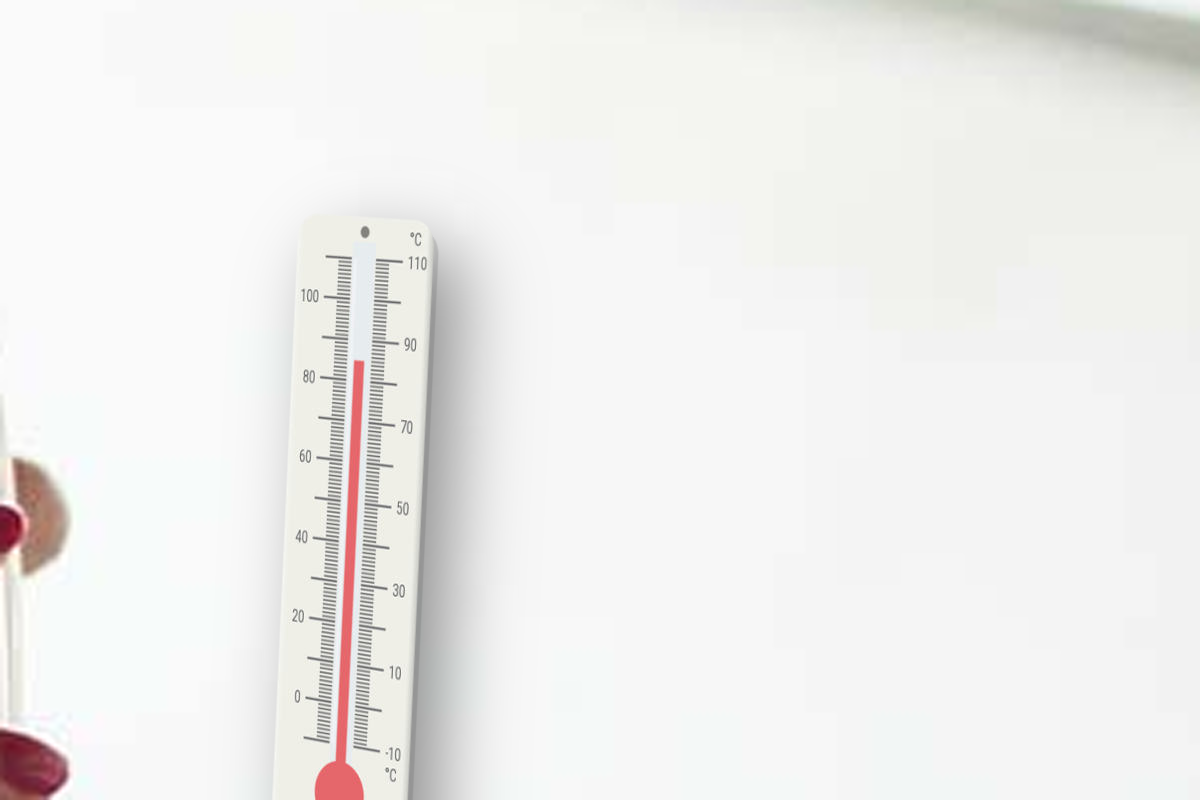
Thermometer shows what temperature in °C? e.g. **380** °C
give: **85** °C
